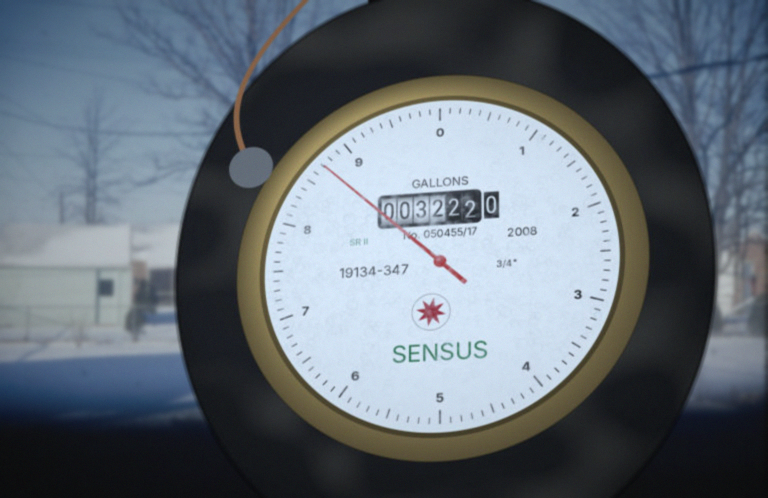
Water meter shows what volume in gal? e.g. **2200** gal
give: **32218.7** gal
